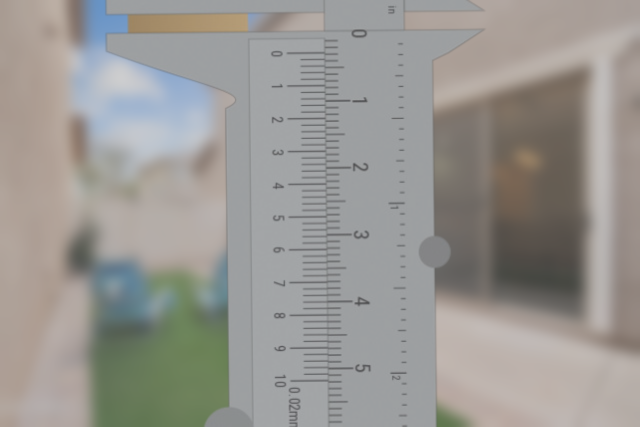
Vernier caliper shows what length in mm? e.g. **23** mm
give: **2.8** mm
